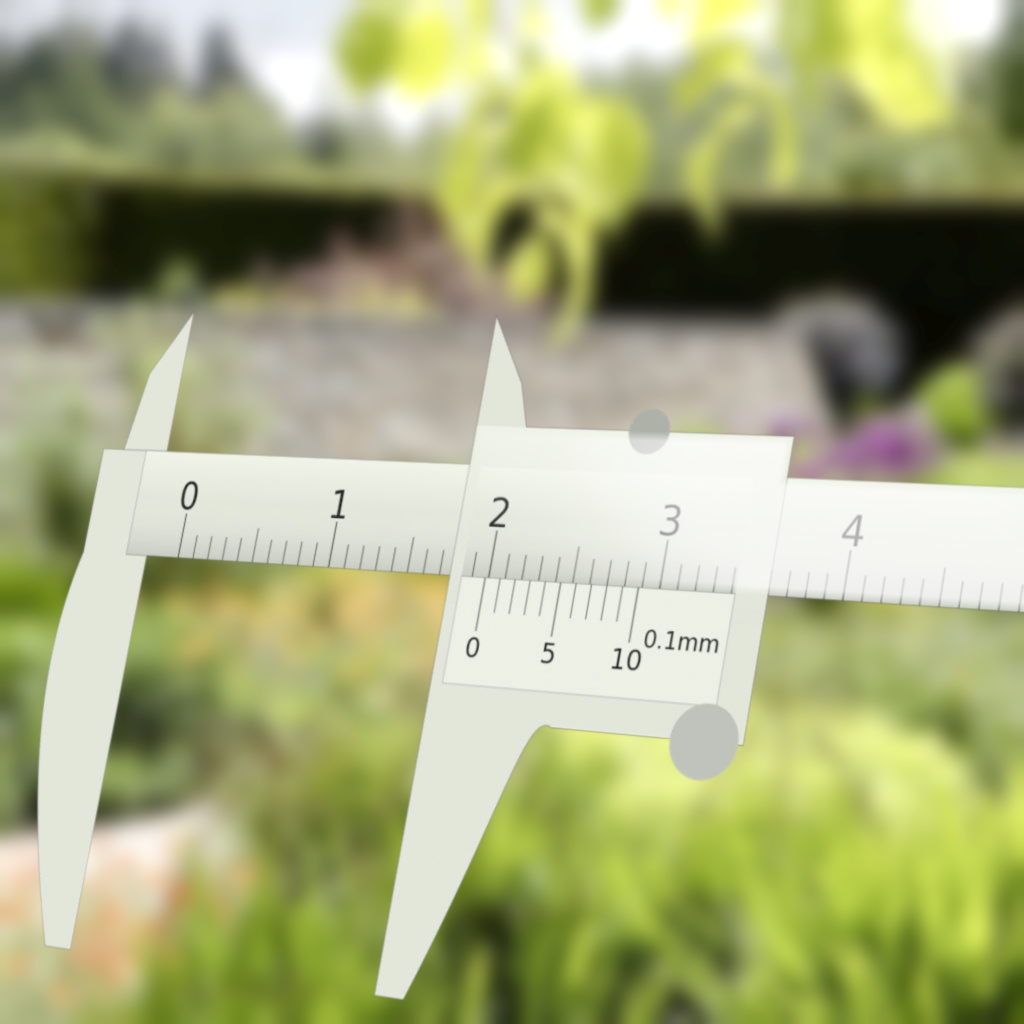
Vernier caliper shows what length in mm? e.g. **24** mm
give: **19.8** mm
